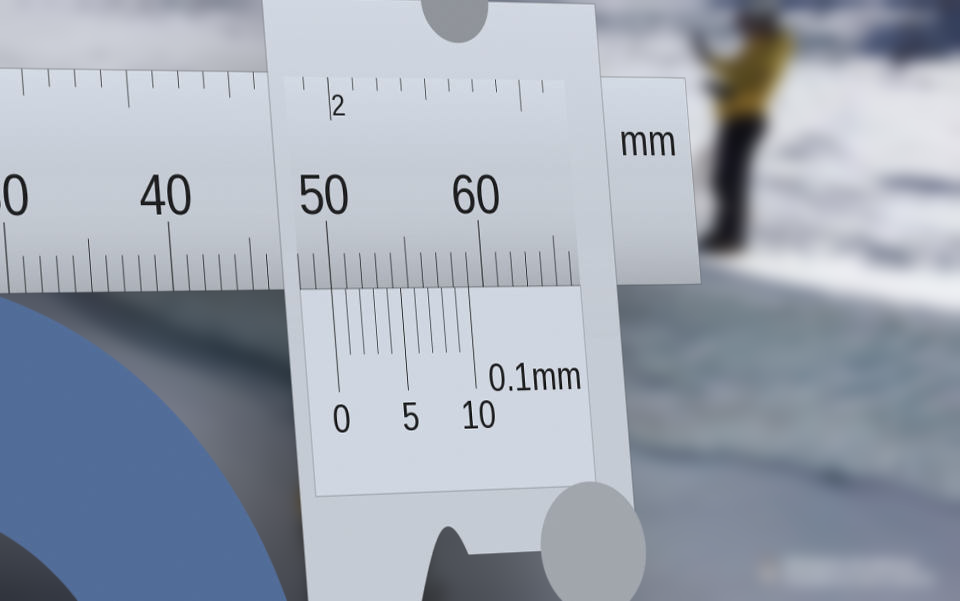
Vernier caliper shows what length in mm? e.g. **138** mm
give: **50.0** mm
